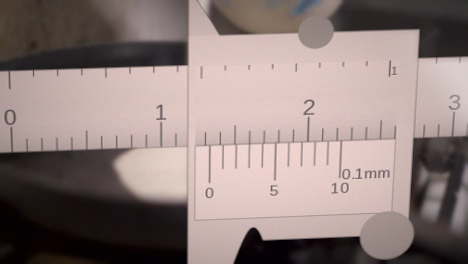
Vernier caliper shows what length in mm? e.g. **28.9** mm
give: **13.3** mm
